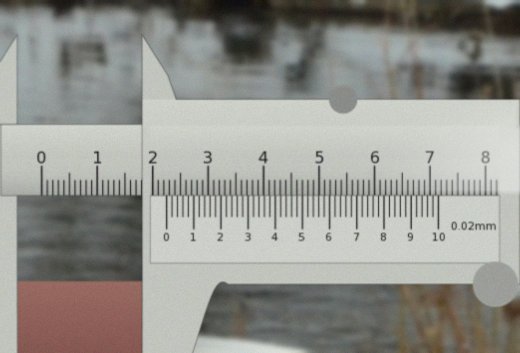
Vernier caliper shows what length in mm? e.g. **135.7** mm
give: **22.5** mm
